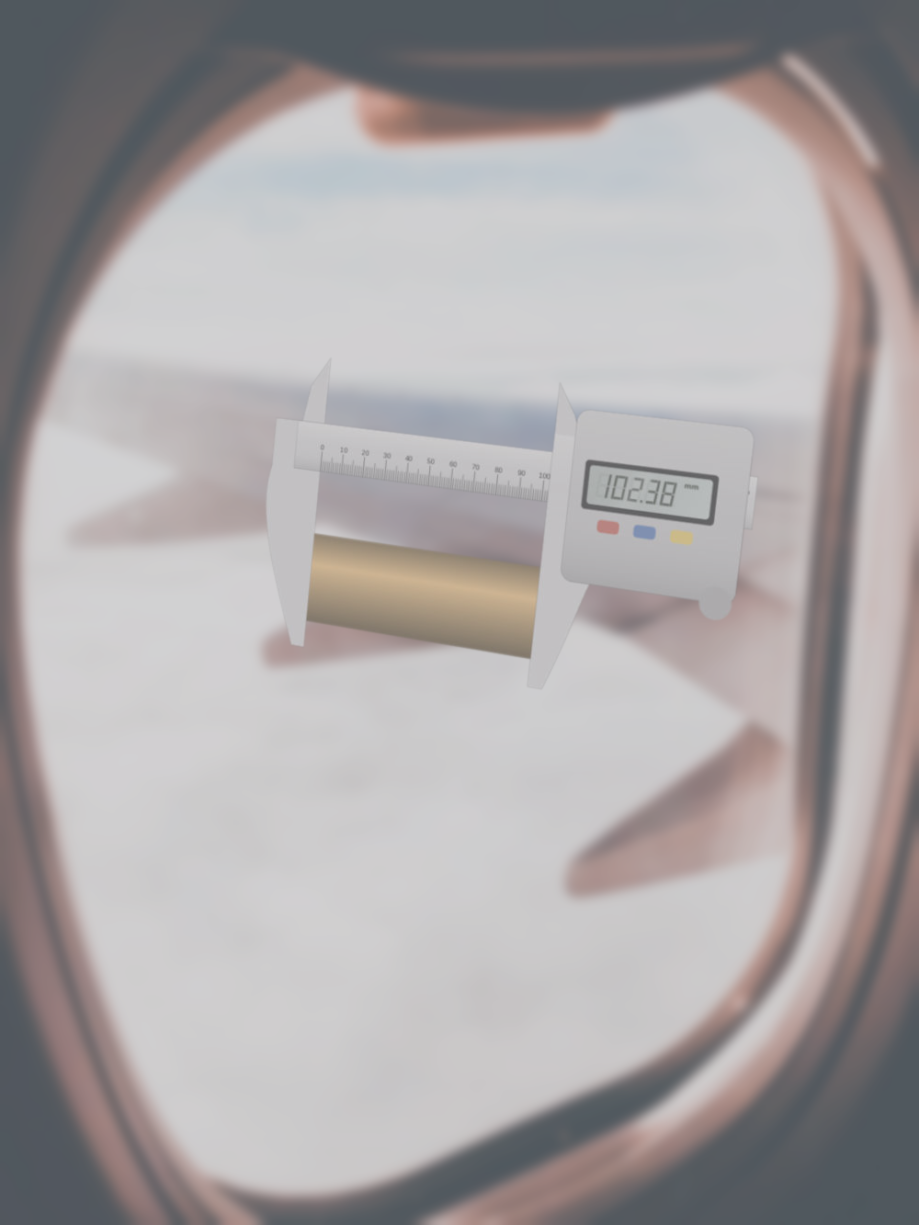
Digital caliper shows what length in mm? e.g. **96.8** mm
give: **102.38** mm
